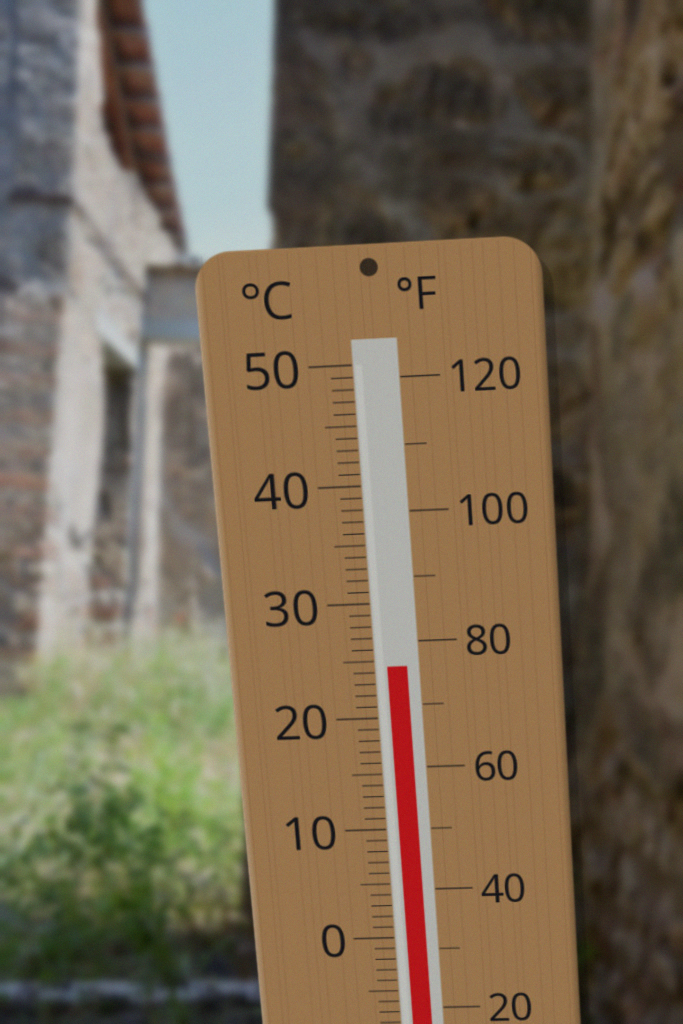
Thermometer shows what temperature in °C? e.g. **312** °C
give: **24.5** °C
